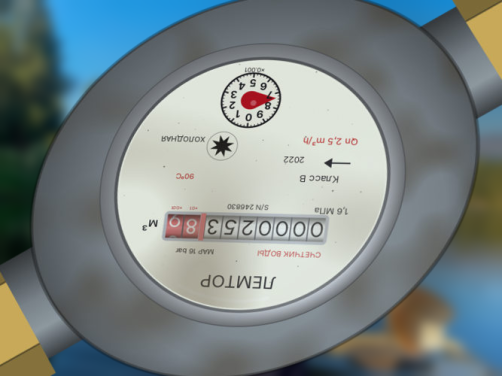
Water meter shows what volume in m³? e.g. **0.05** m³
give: **253.887** m³
